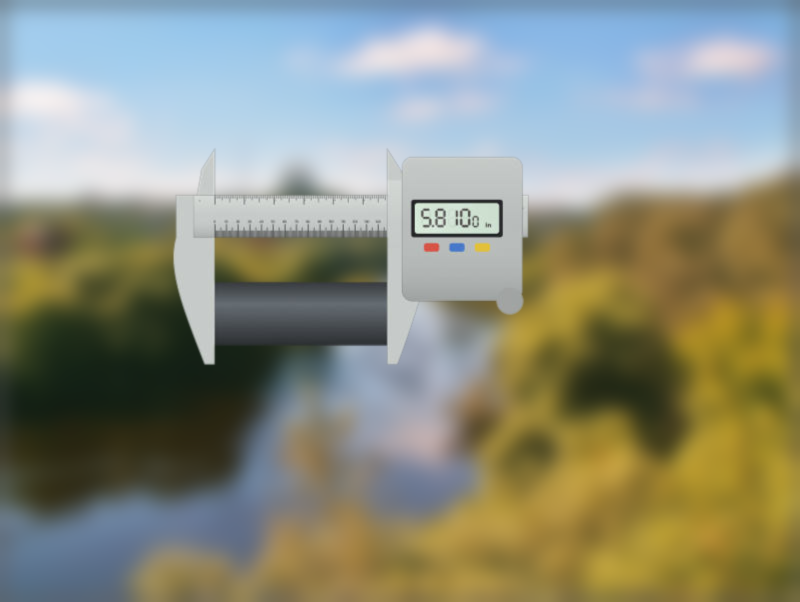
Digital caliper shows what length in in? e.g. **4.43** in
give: **5.8100** in
